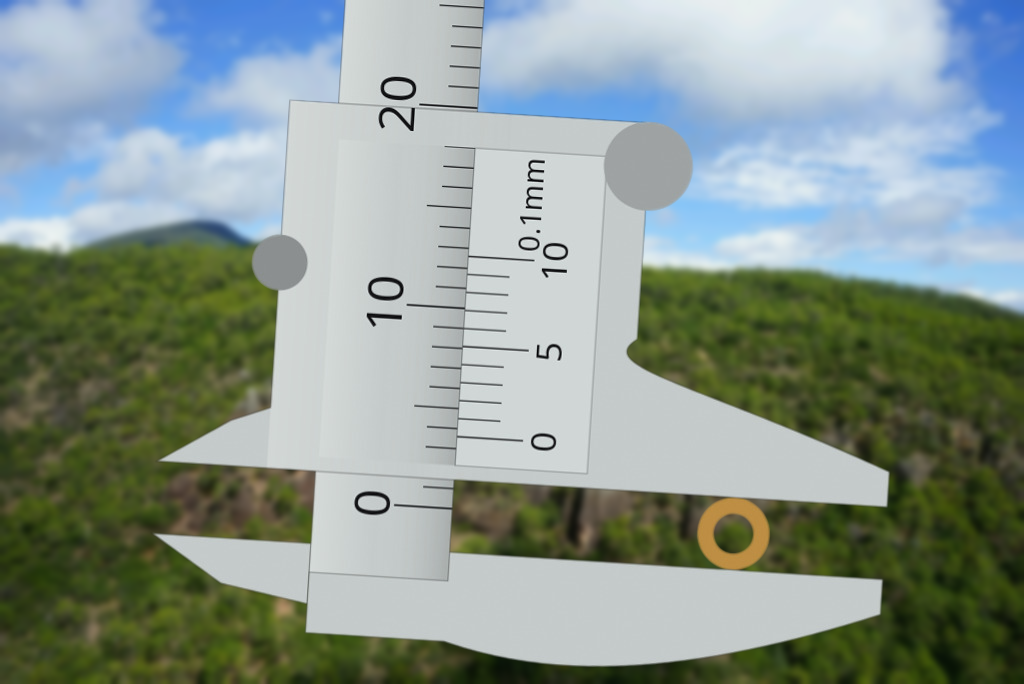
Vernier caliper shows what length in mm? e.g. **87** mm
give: **3.6** mm
